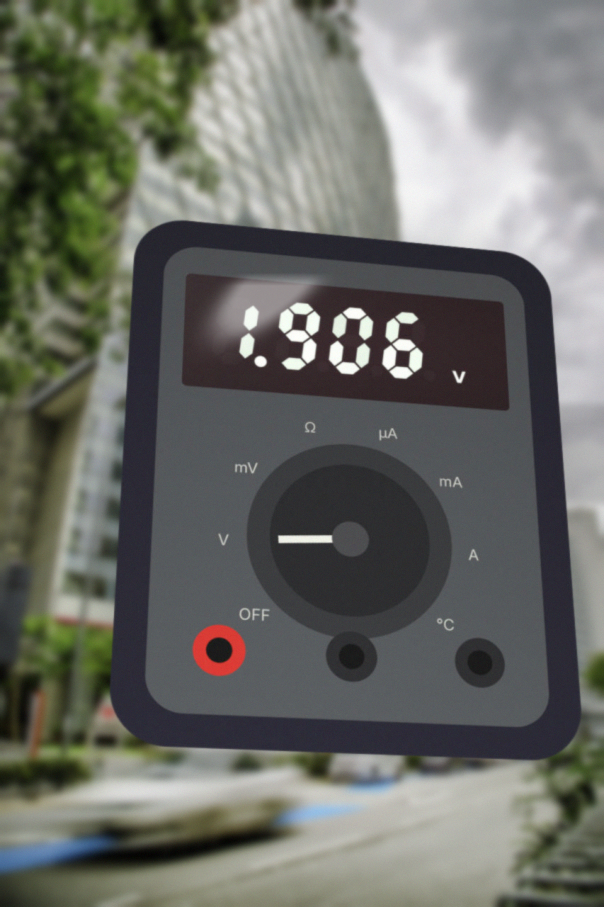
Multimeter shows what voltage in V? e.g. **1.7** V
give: **1.906** V
